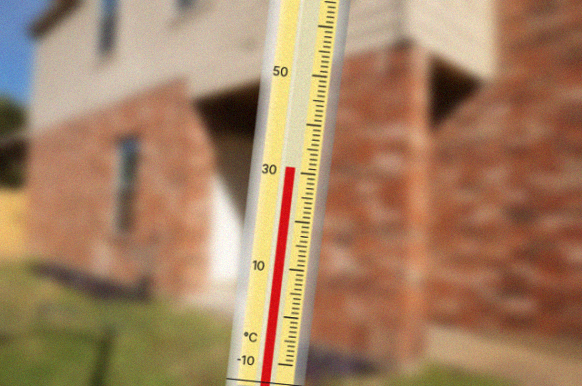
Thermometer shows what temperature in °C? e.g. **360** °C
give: **31** °C
